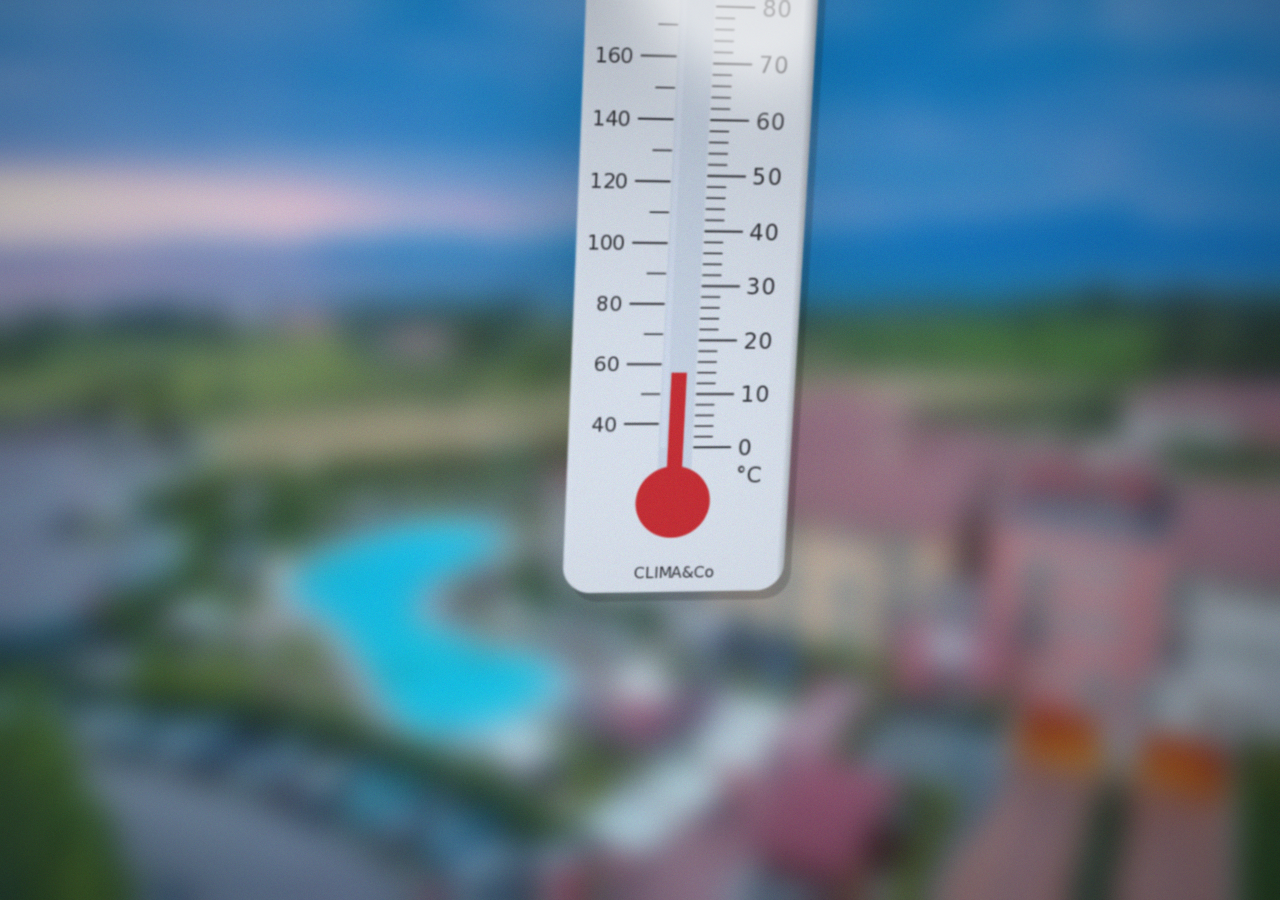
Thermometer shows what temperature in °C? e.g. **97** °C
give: **14** °C
